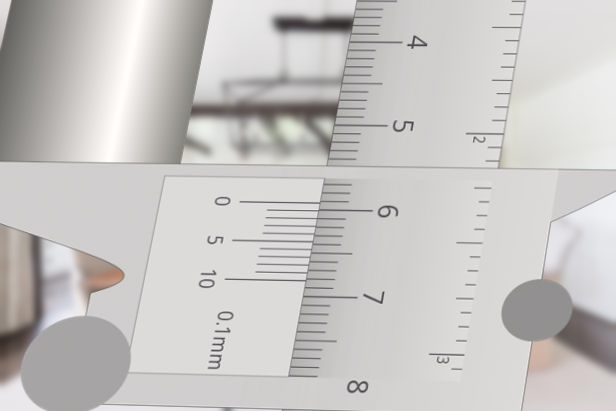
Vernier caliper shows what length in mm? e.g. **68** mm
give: **59.2** mm
